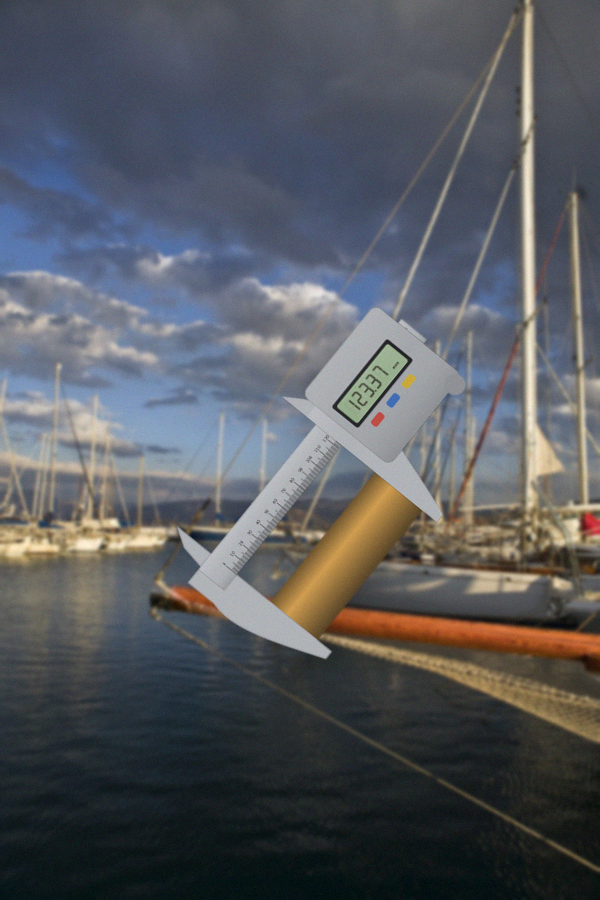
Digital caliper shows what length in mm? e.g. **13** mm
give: **123.37** mm
